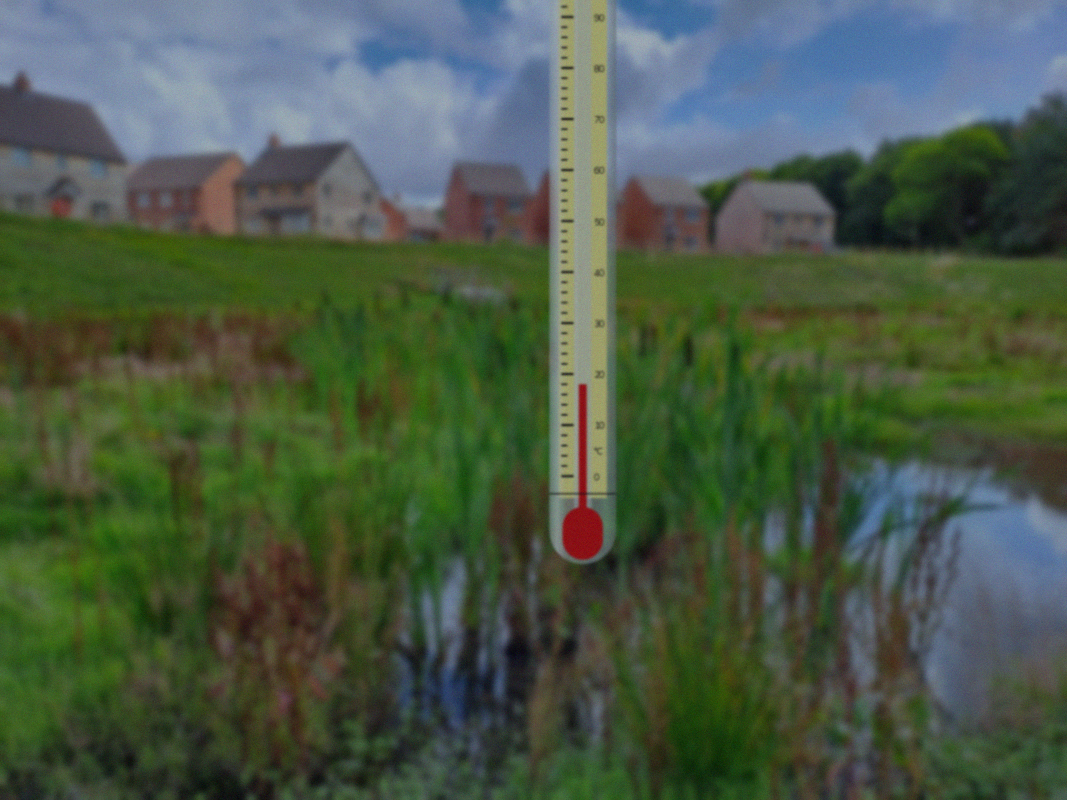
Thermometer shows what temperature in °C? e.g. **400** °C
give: **18** °C
